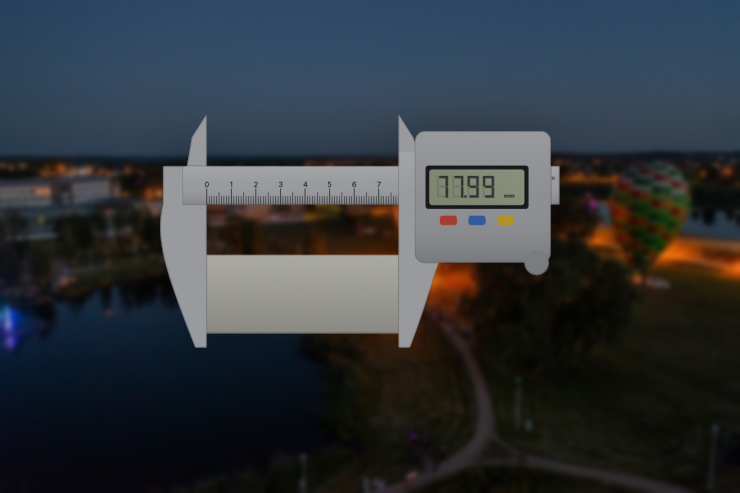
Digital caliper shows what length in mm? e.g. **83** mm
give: **77.99** mm
